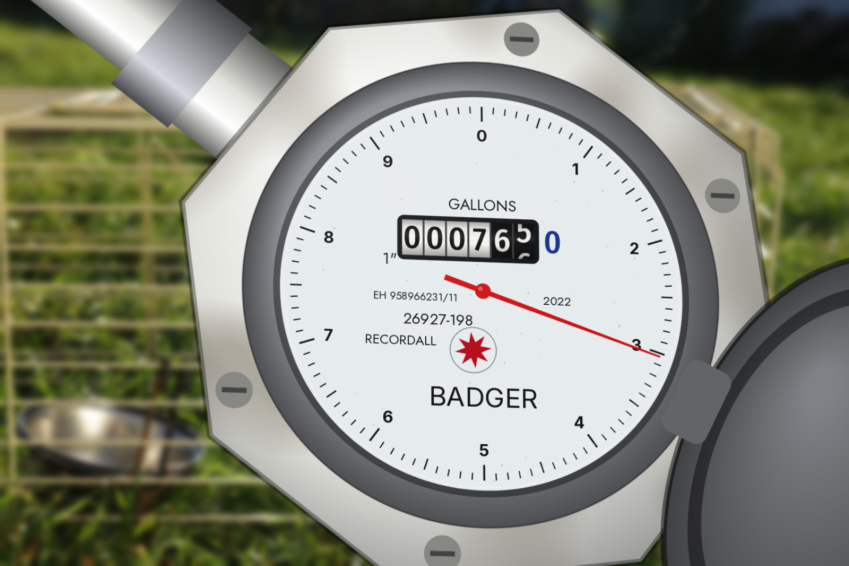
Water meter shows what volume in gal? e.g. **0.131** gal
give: **7653.0** gal
